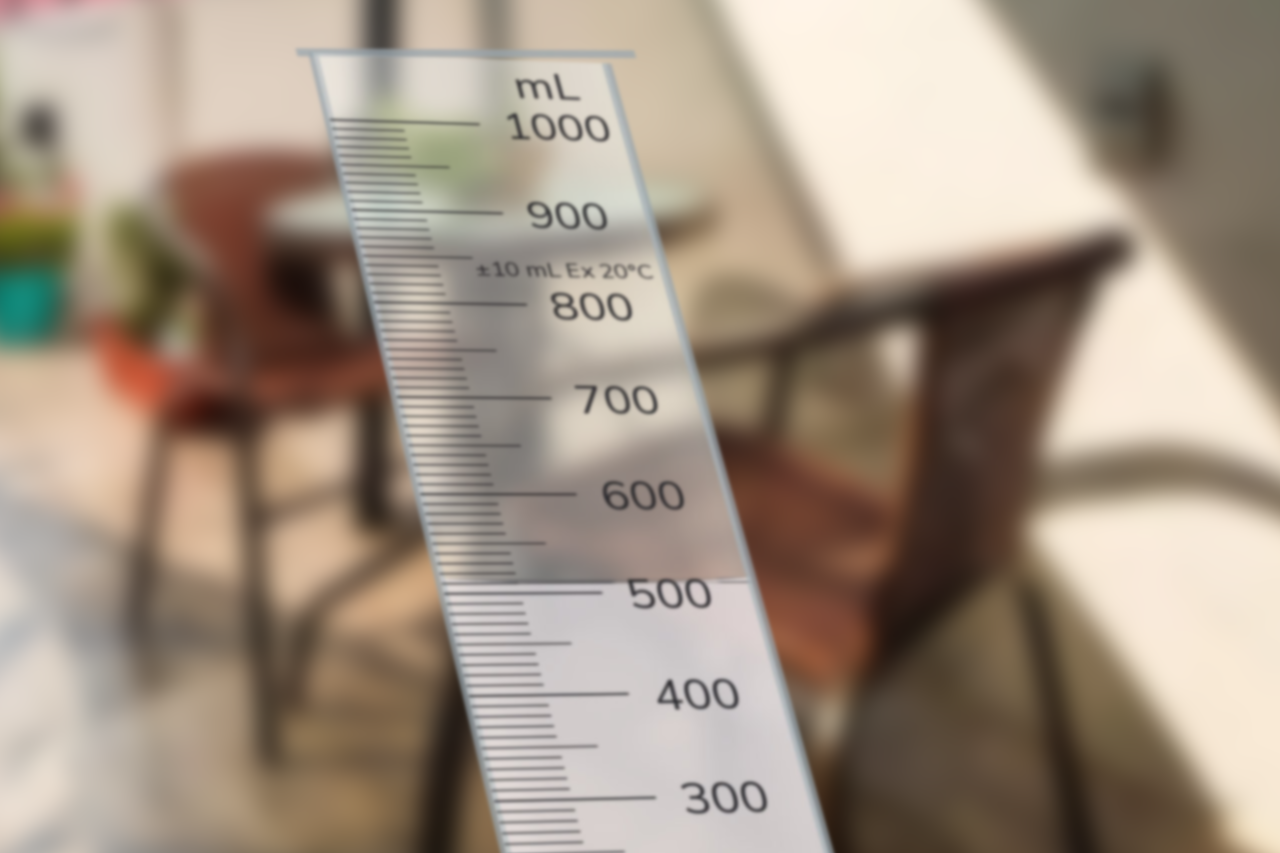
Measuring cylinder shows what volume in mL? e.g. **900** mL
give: **510** mL
